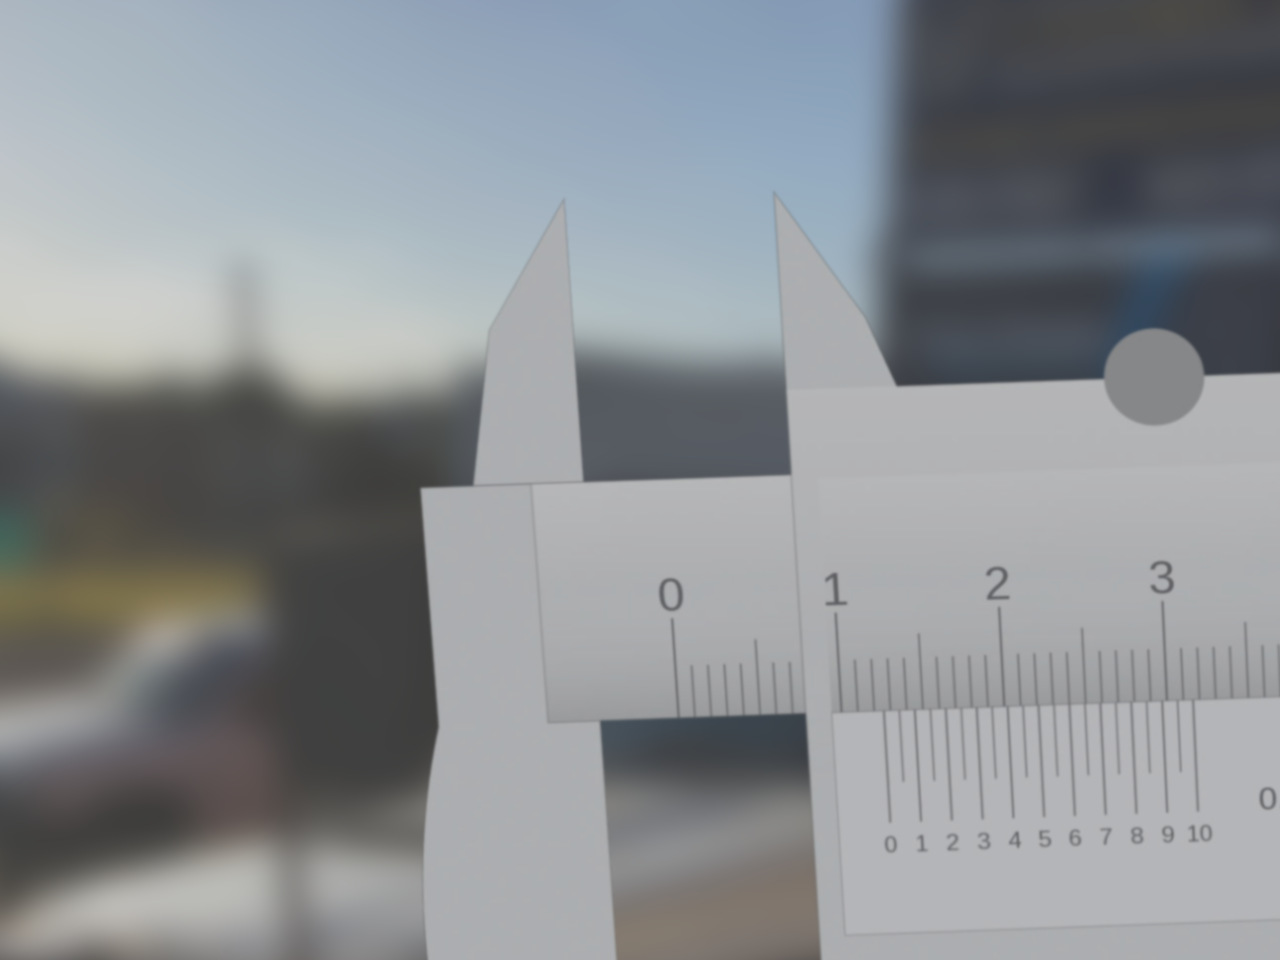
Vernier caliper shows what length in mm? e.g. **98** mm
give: **12.6** mm
